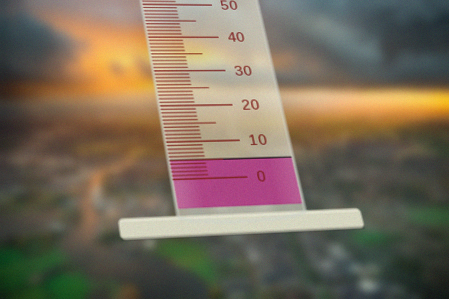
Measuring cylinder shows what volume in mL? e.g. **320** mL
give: **5** mL
